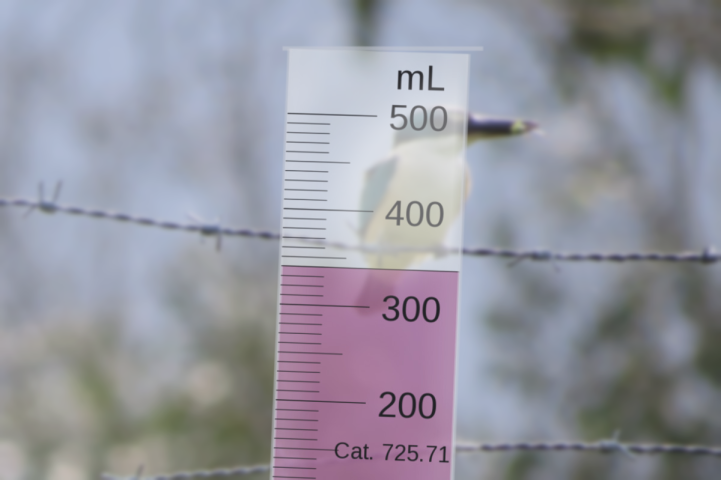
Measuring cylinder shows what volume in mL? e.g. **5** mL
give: **340** mL
